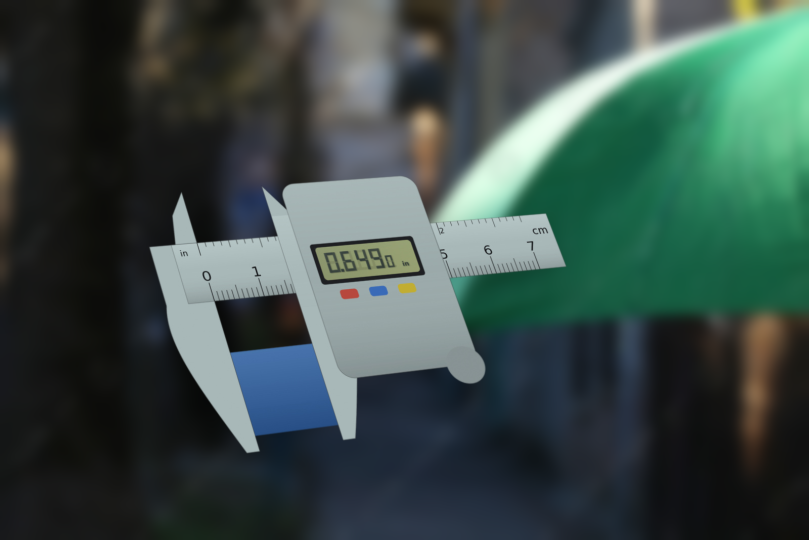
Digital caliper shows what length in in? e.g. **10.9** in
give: **0.6490** in
